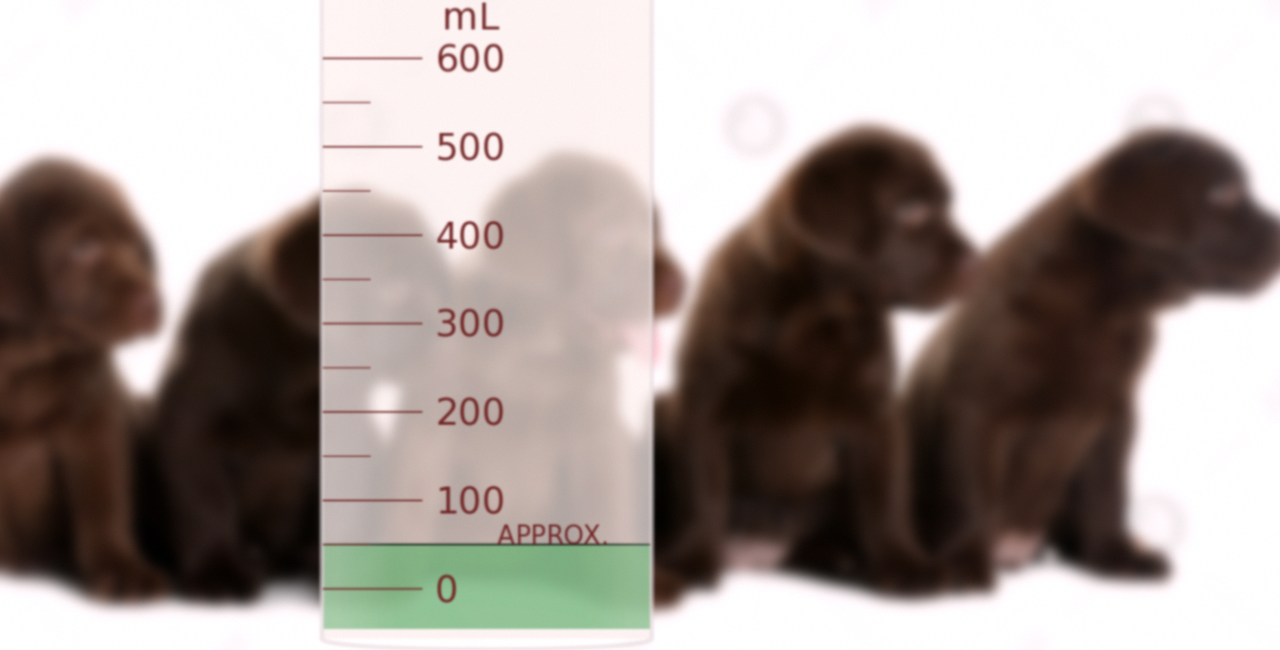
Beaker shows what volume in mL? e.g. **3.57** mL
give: **50** mL
